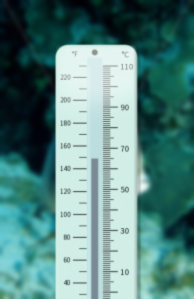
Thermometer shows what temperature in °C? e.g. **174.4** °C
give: **65** °C
